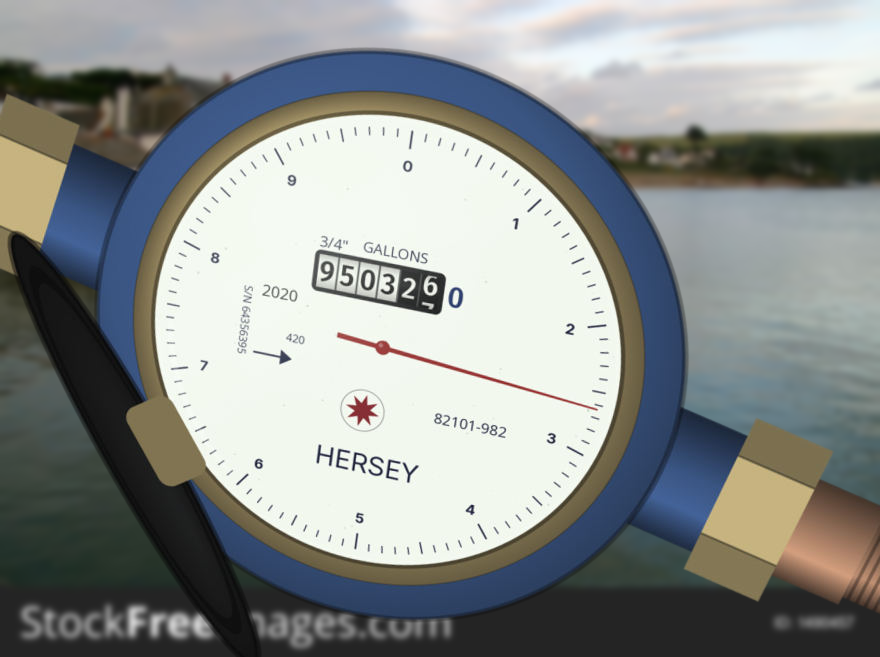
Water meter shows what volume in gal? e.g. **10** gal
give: **9503262.6** gal
